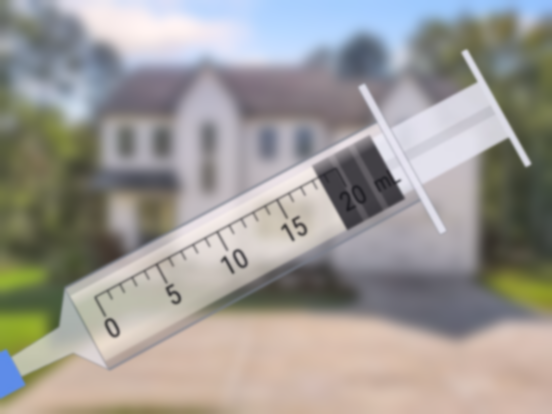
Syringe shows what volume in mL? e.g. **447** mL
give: **18.5** mL
